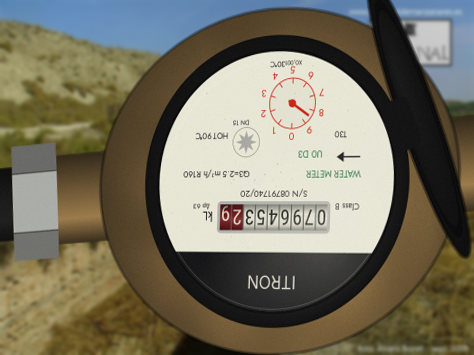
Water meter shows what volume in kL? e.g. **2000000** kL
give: **796453.288** kL
